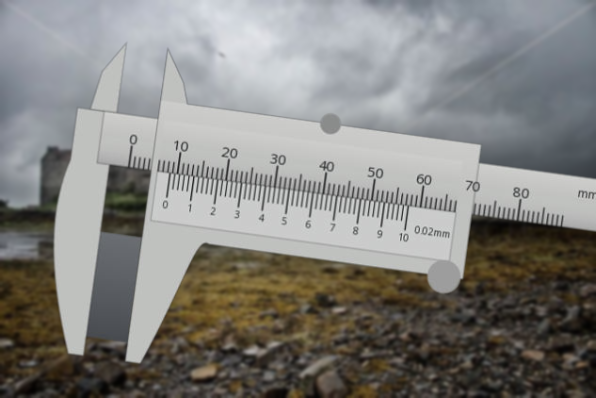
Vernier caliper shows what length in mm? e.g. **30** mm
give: **8.5** mm
